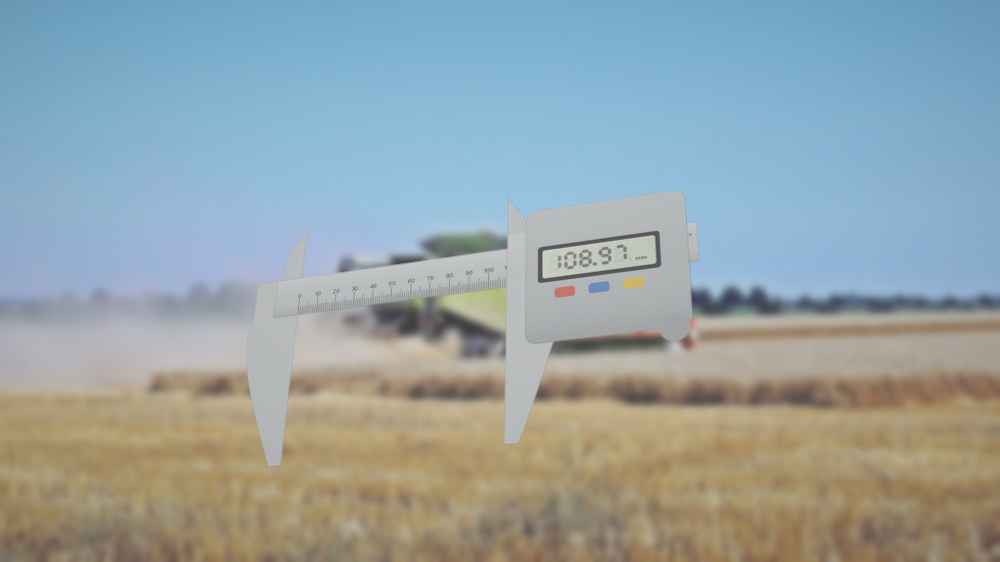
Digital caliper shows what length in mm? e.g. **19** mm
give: **108.97** mm
